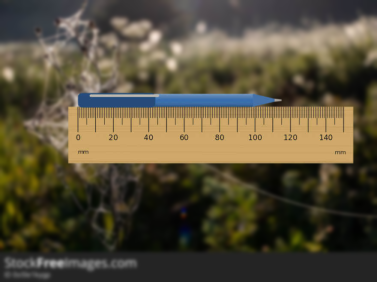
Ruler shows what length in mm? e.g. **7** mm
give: **115** mm
